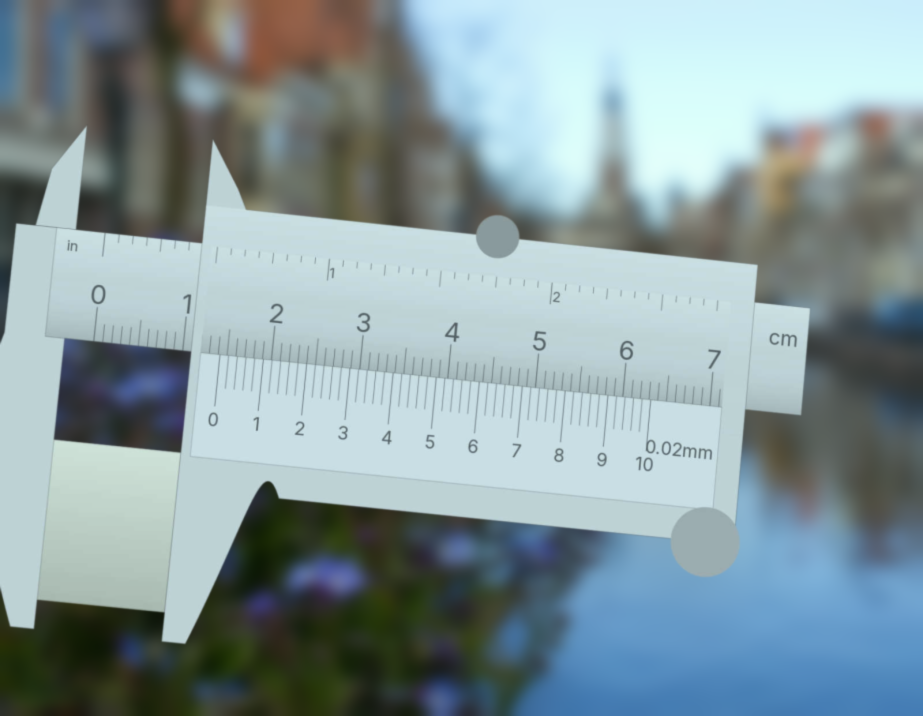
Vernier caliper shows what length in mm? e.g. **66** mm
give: **14.2** mm
